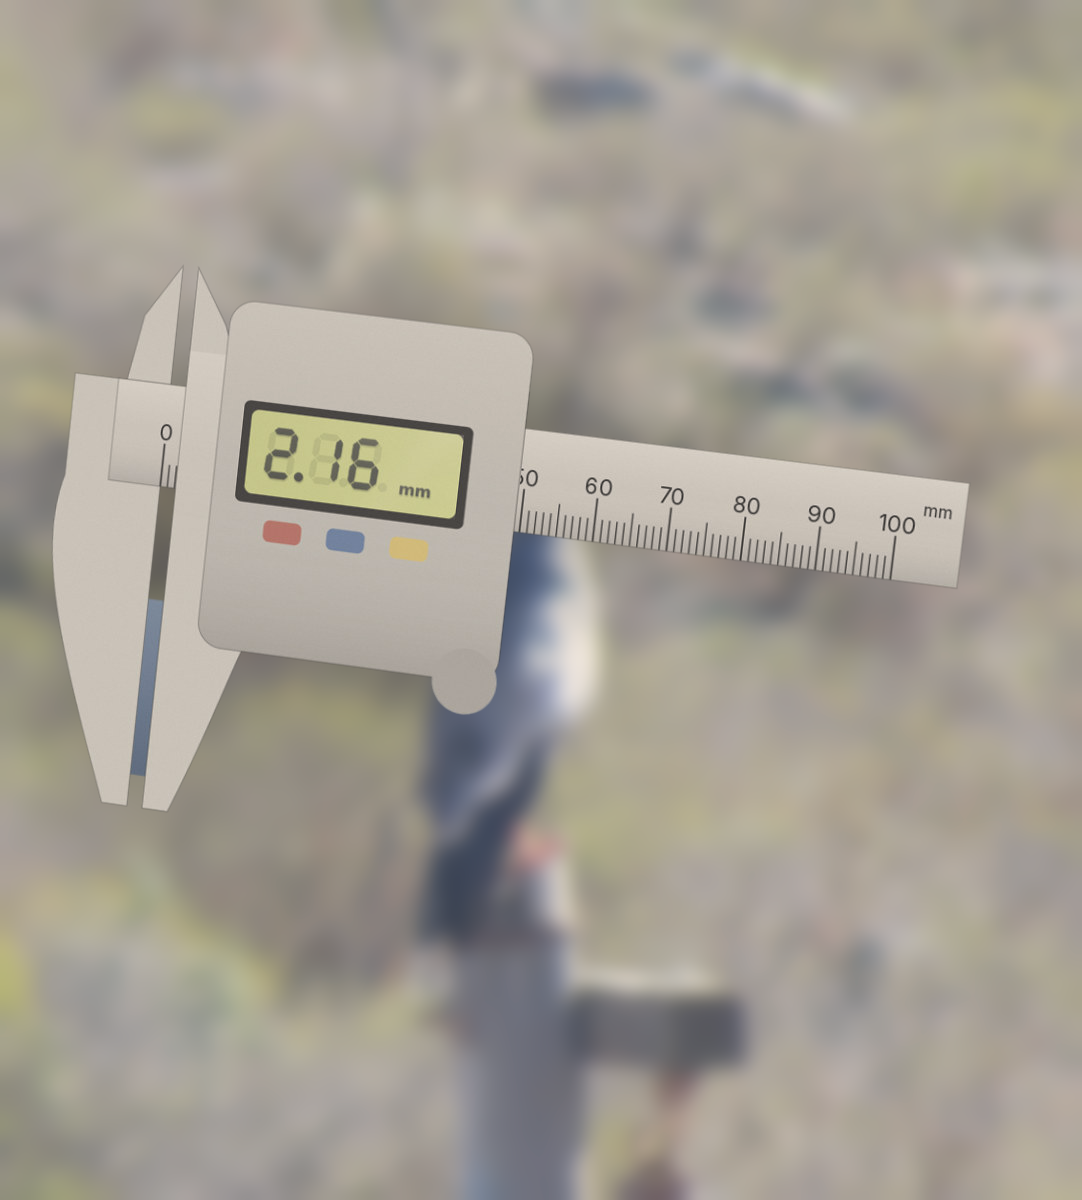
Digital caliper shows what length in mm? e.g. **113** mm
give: **2.16** mm
